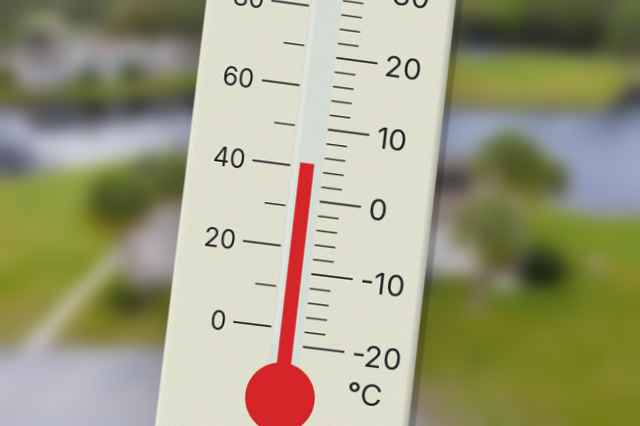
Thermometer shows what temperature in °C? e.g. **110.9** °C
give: **5** °C
